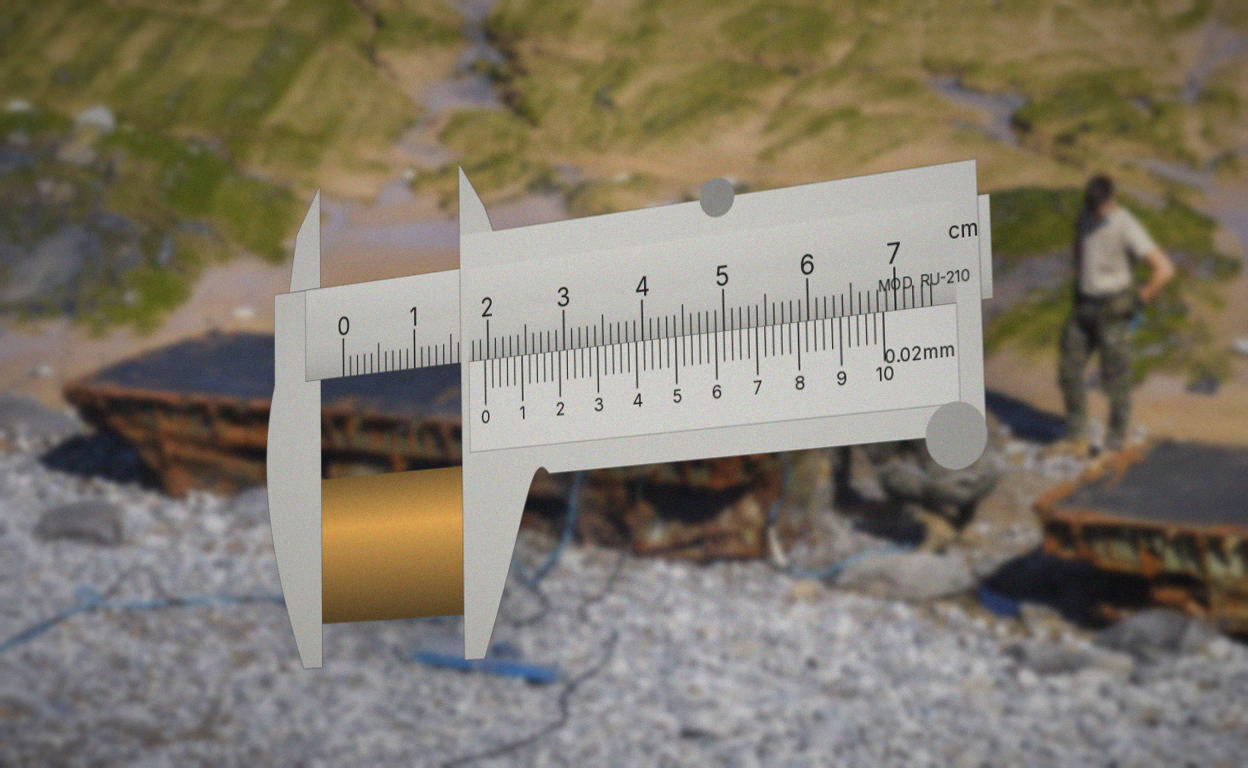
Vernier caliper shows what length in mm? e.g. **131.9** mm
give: **19.6** mm
